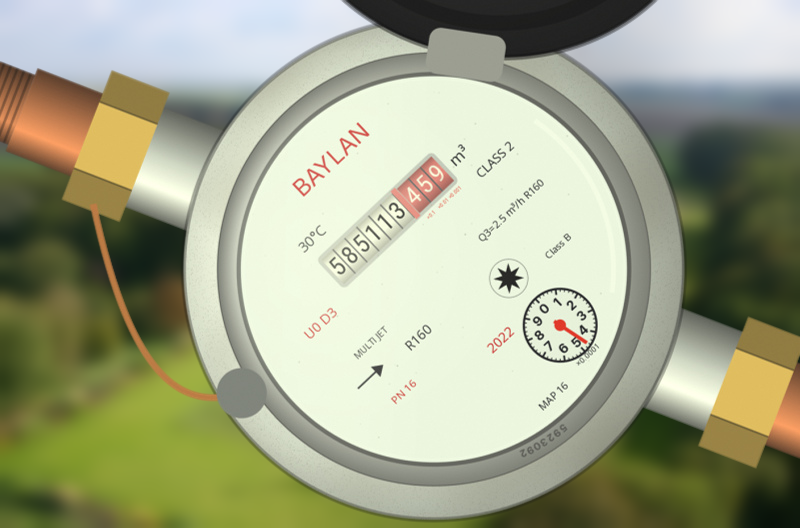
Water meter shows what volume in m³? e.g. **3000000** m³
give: **585113.4594** m³
